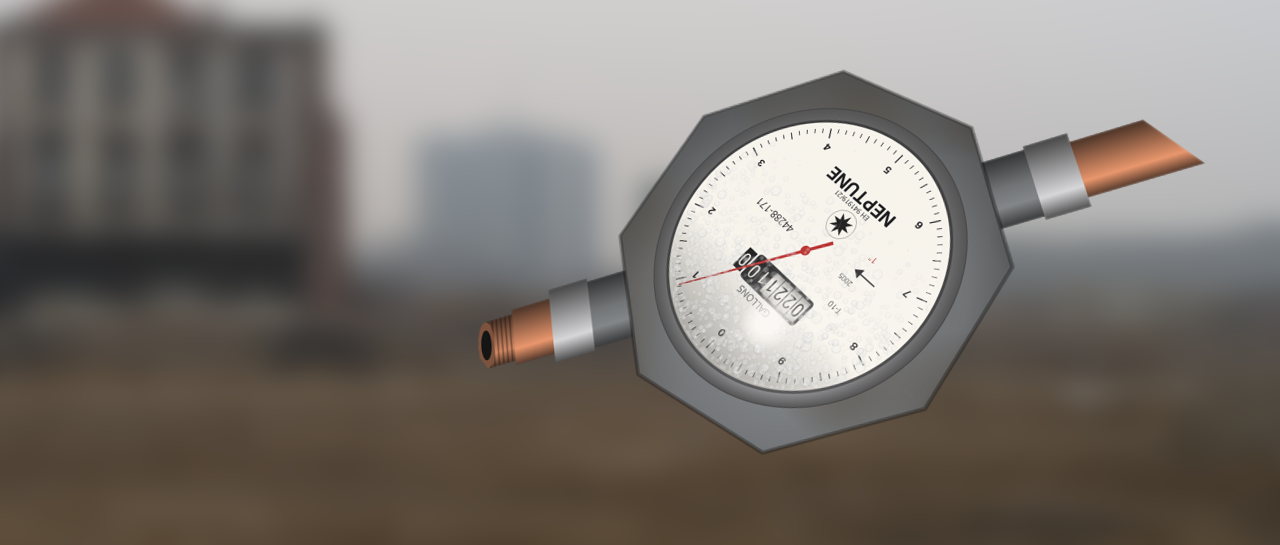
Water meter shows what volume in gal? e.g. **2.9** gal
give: **221100.9** gal
